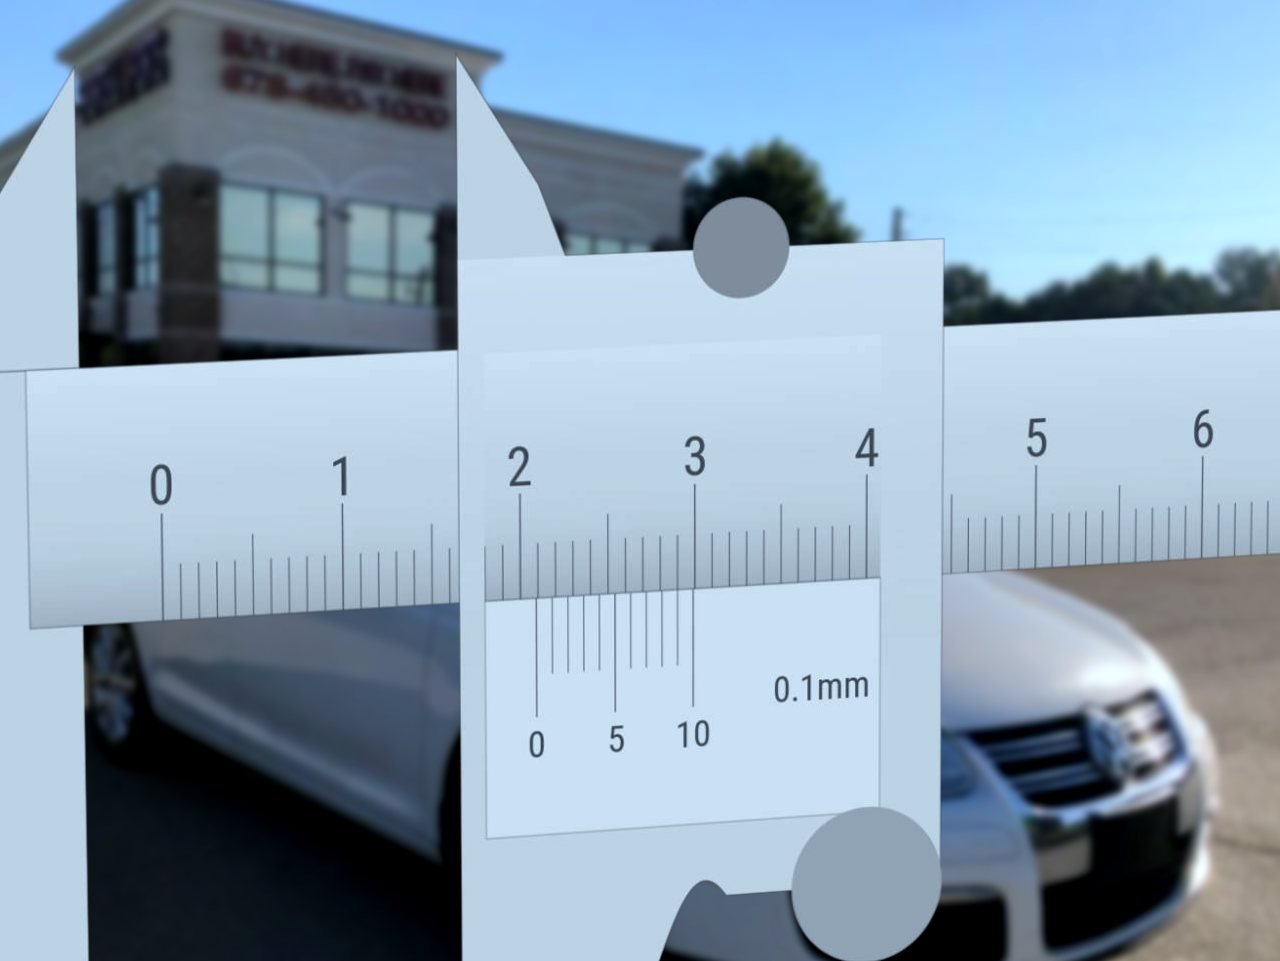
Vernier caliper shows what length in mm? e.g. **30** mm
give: **20.9** mm
